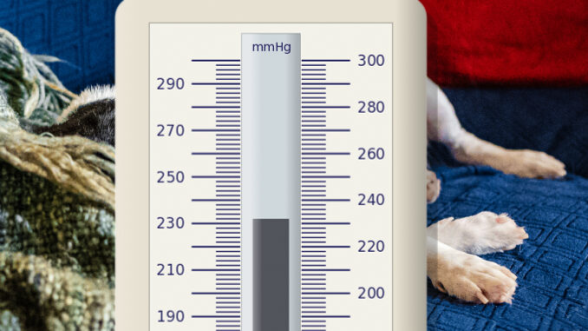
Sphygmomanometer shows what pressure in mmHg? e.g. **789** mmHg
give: **232** mmHg
